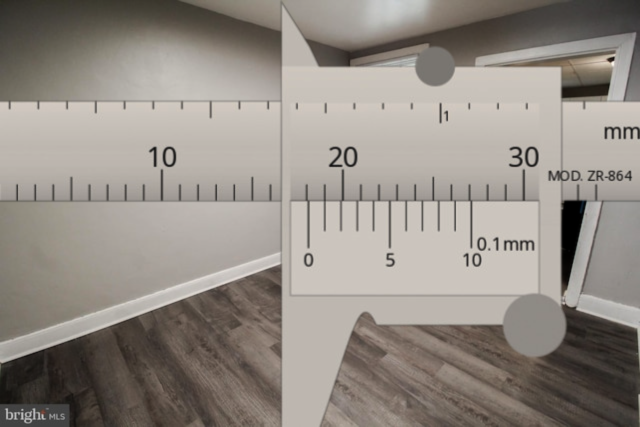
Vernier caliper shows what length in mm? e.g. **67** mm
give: **18.1** mm
